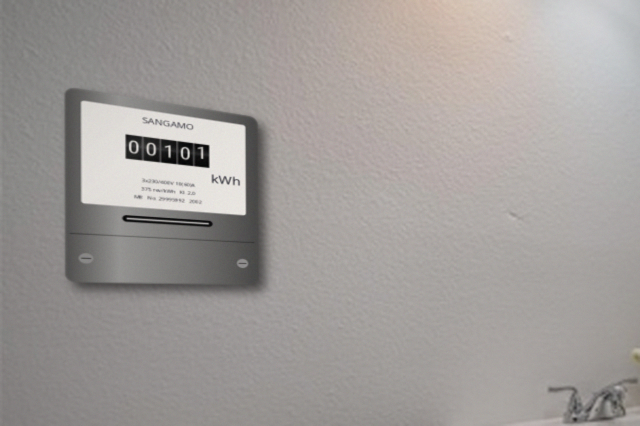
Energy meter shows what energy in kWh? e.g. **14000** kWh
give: **101** kWh
